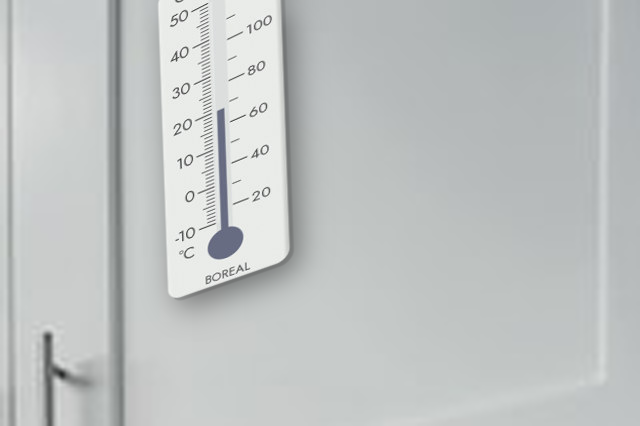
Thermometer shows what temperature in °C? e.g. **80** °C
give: **20** °C
